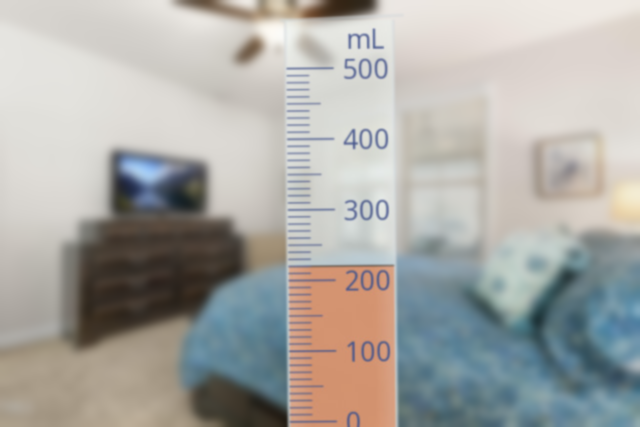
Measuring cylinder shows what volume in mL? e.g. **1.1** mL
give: **220** mL
